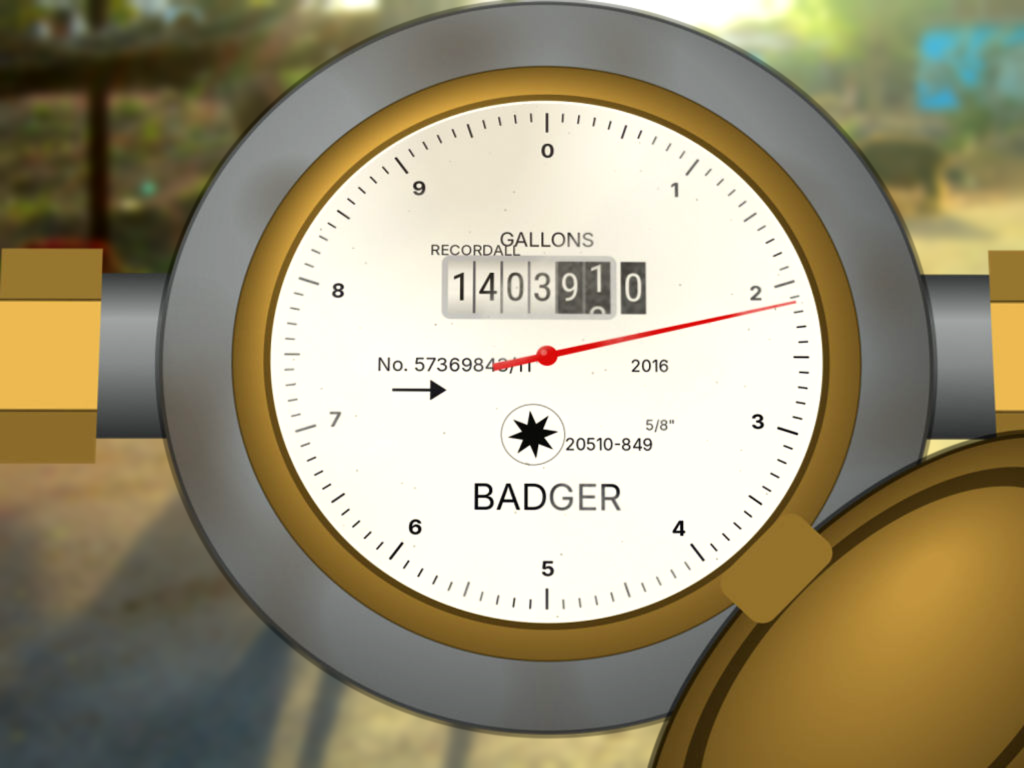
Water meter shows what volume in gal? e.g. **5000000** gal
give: **1403912.1** gal
